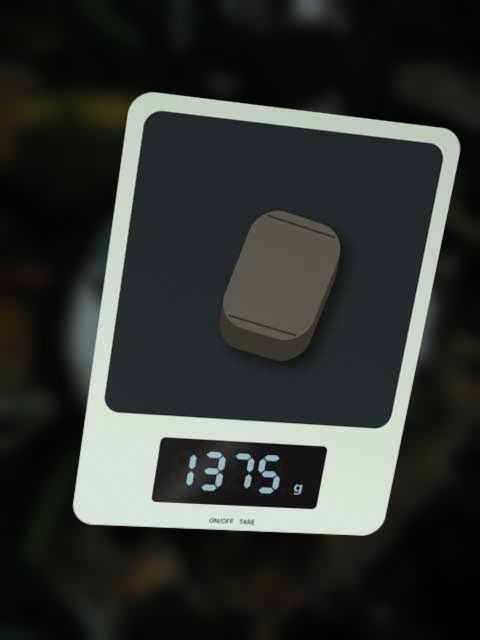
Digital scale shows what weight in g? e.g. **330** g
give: **1375** g
